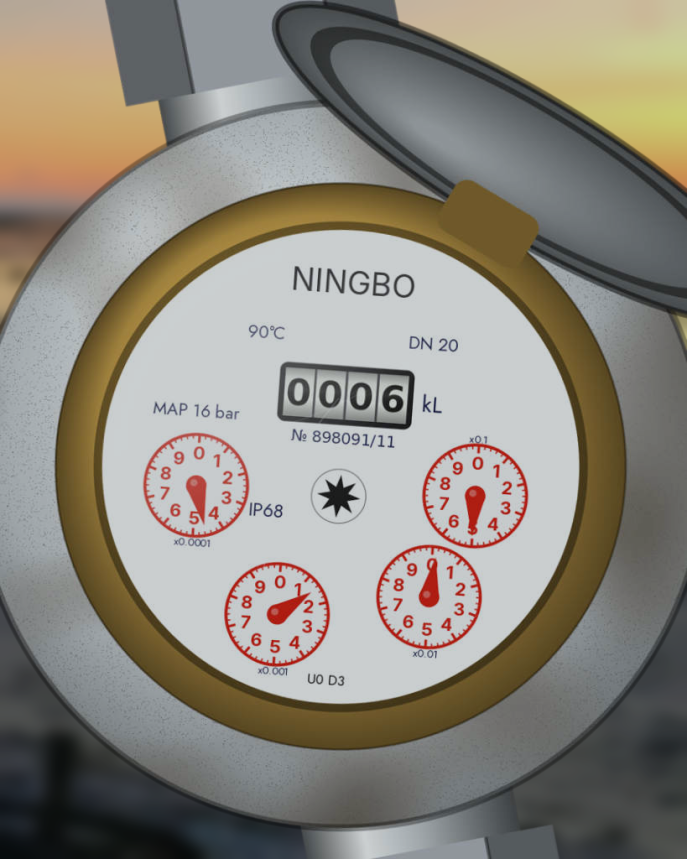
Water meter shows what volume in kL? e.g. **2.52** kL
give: **6.5014** kL
